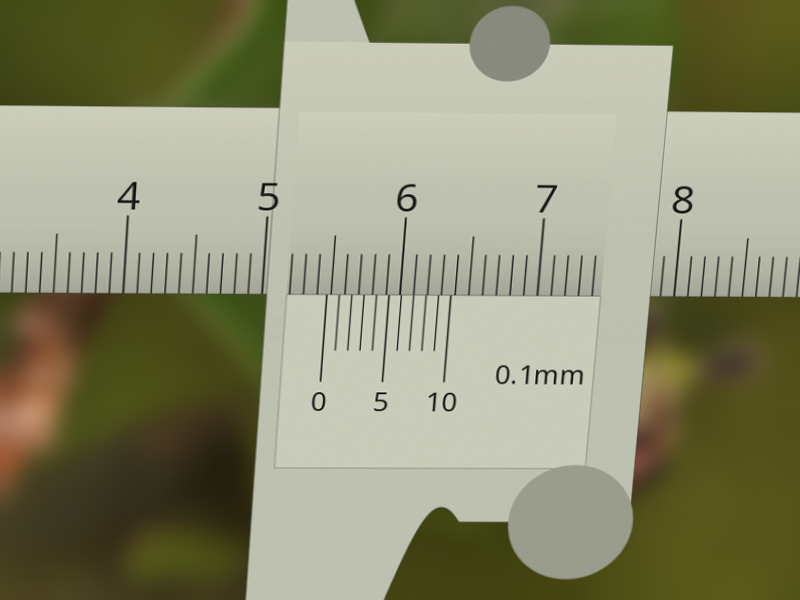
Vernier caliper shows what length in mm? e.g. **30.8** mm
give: **54.7** mm
